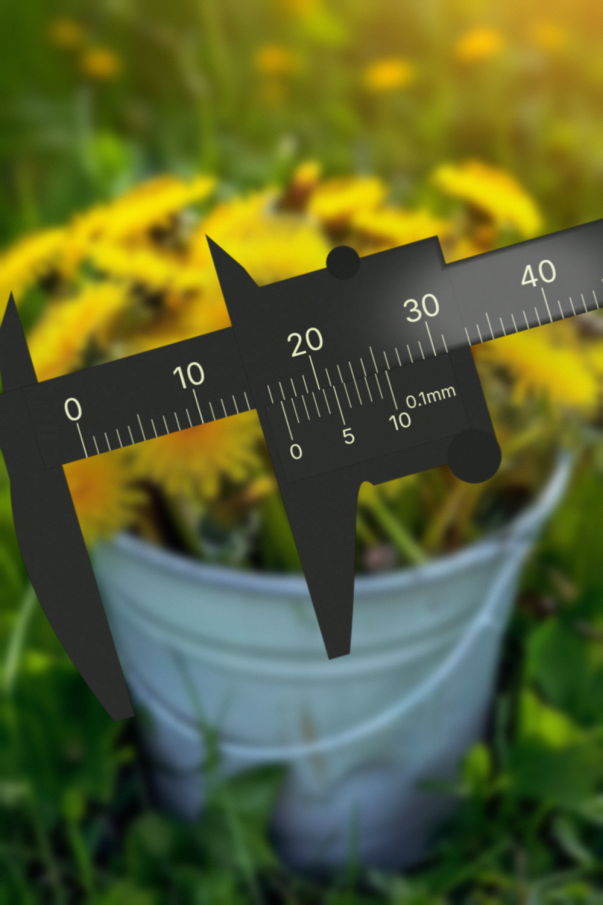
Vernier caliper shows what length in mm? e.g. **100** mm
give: **16.7** mm
